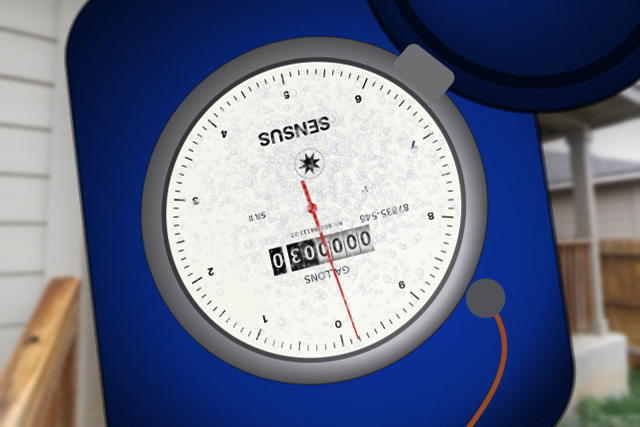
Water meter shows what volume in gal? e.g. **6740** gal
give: **29.8** gal
